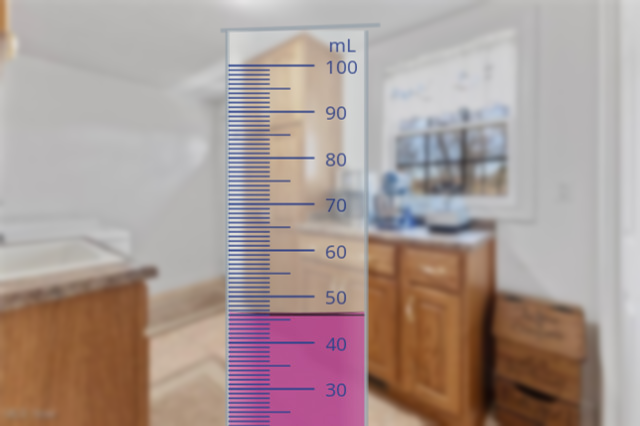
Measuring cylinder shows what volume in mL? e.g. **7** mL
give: **46** mL
